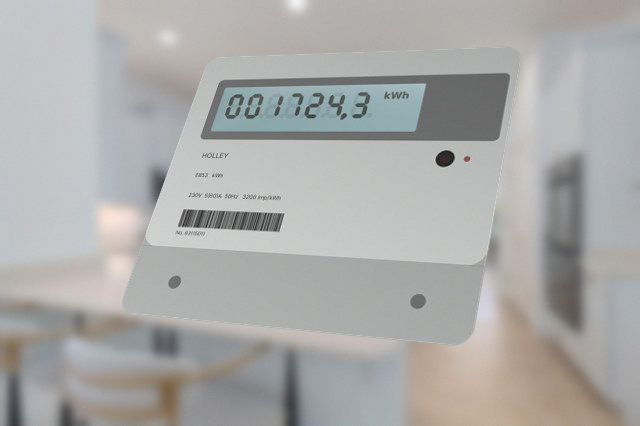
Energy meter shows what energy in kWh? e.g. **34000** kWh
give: **1724.3** kWh
